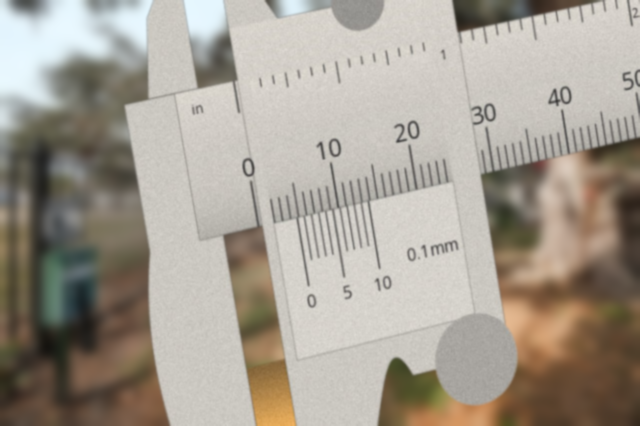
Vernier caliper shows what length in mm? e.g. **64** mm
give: **4.8** mm
